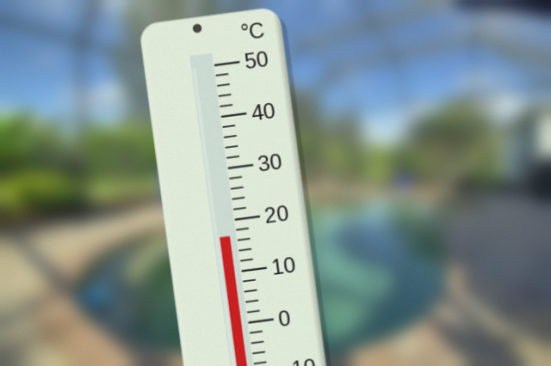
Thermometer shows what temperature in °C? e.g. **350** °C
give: **17** °C
